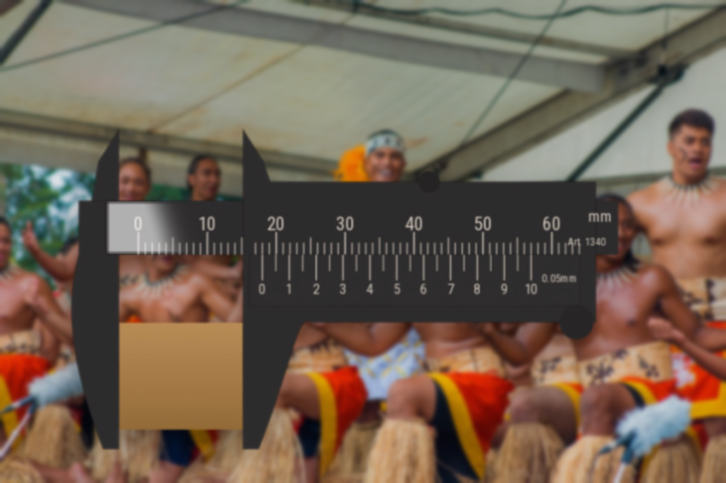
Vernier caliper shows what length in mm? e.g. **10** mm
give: **18.0** mm
